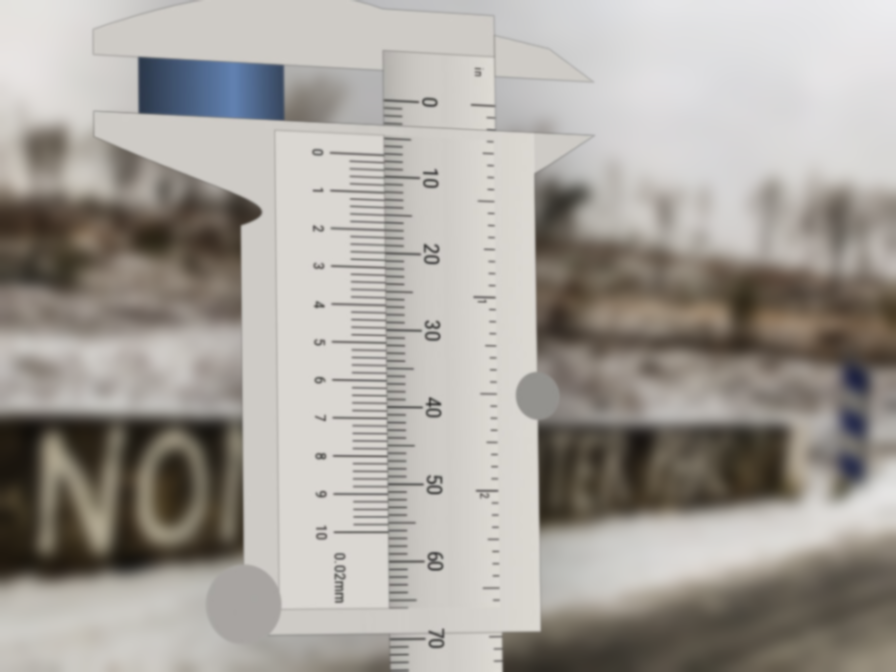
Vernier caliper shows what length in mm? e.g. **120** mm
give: **7.2** mm
